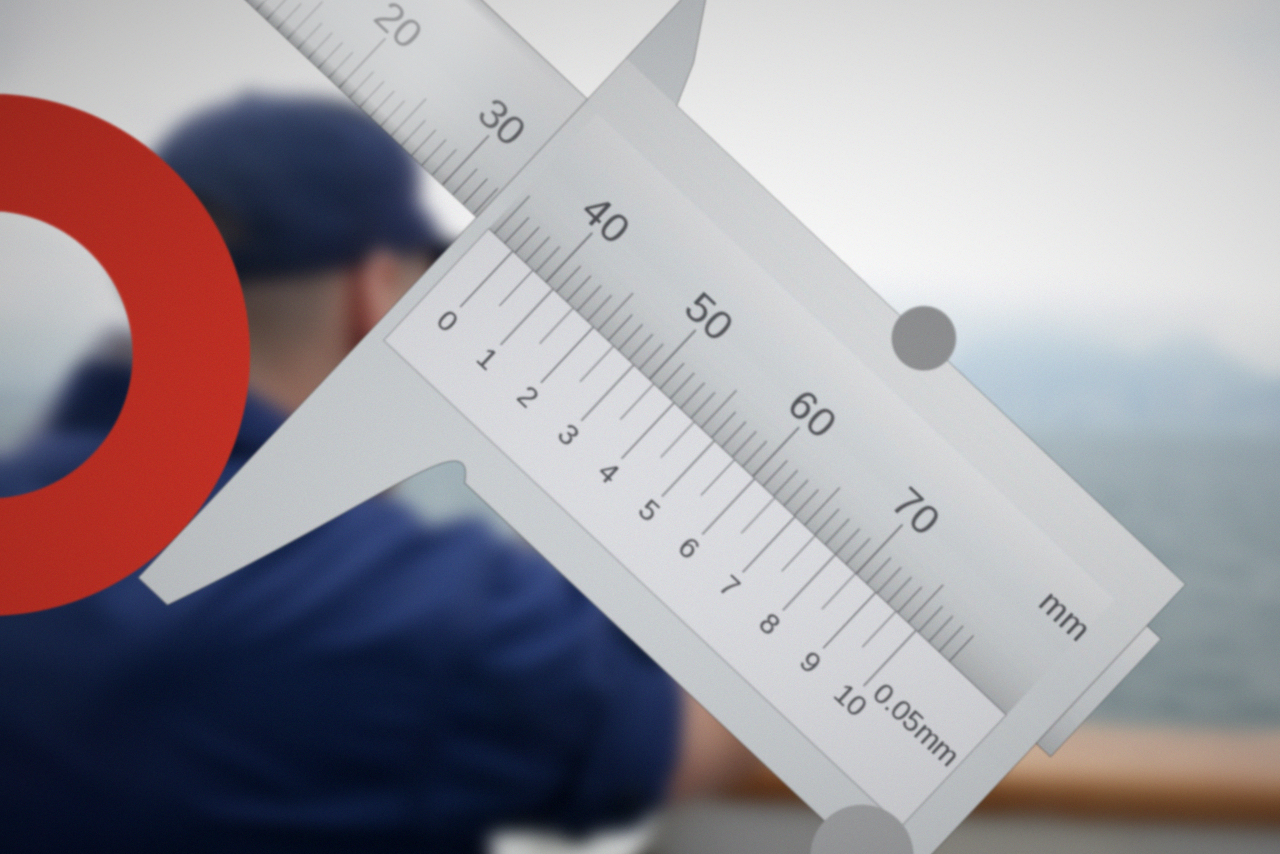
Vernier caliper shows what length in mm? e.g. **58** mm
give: **36.8** mm
